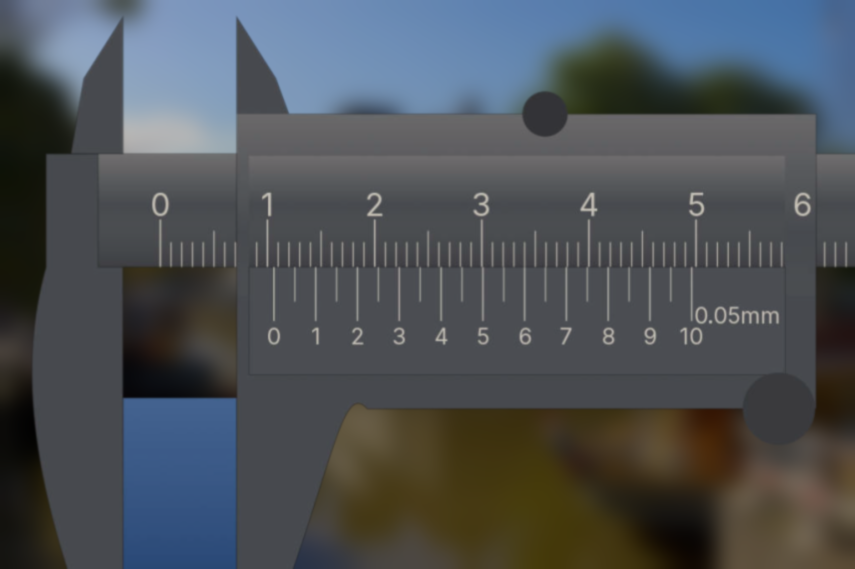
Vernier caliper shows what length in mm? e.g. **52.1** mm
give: **10.6** mm
